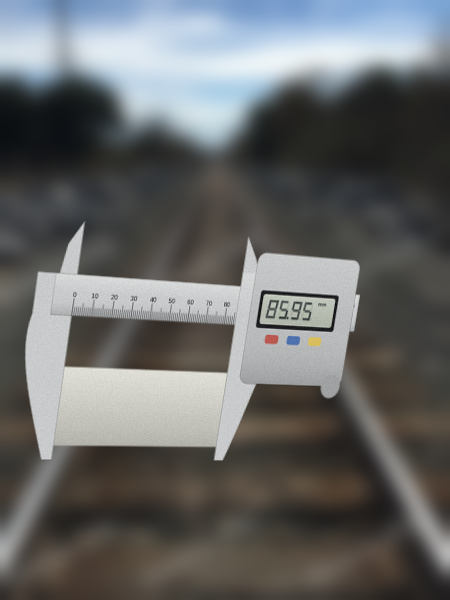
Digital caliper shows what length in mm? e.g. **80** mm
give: **85.95** mm
